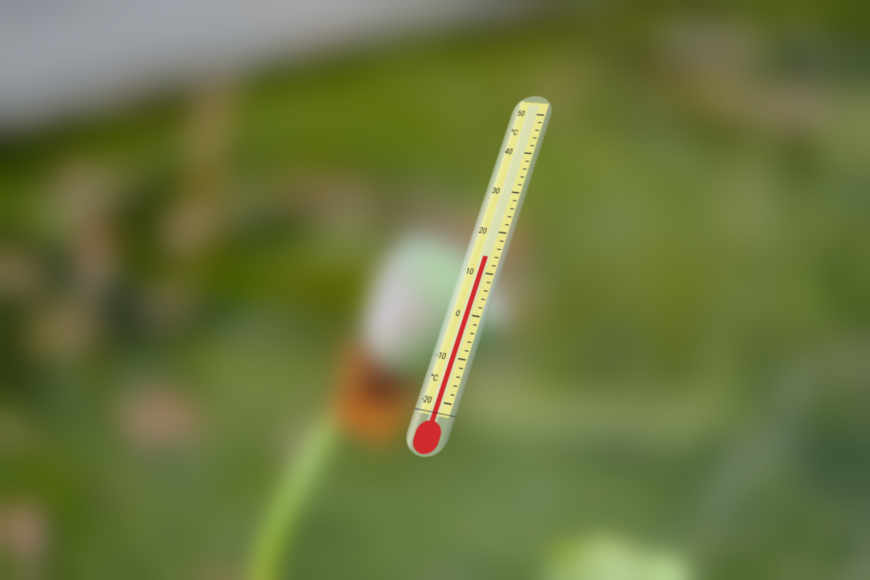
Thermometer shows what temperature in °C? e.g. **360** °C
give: **14** °C
